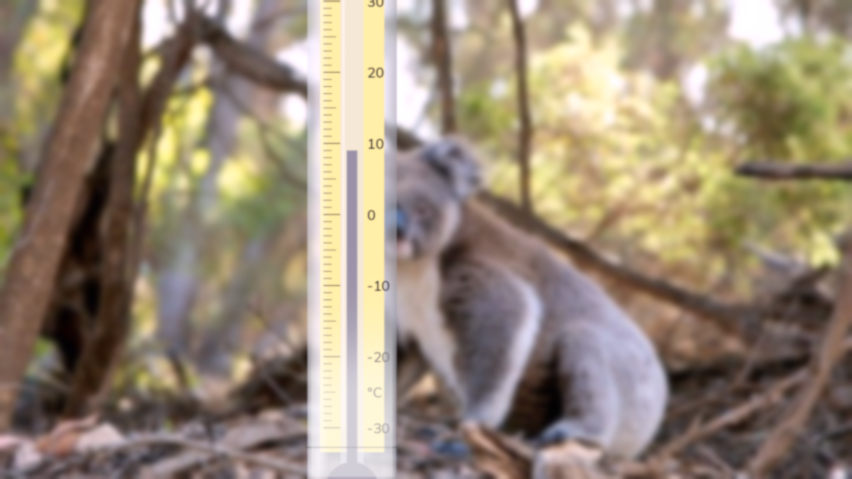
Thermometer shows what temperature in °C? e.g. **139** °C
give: **9** °C
